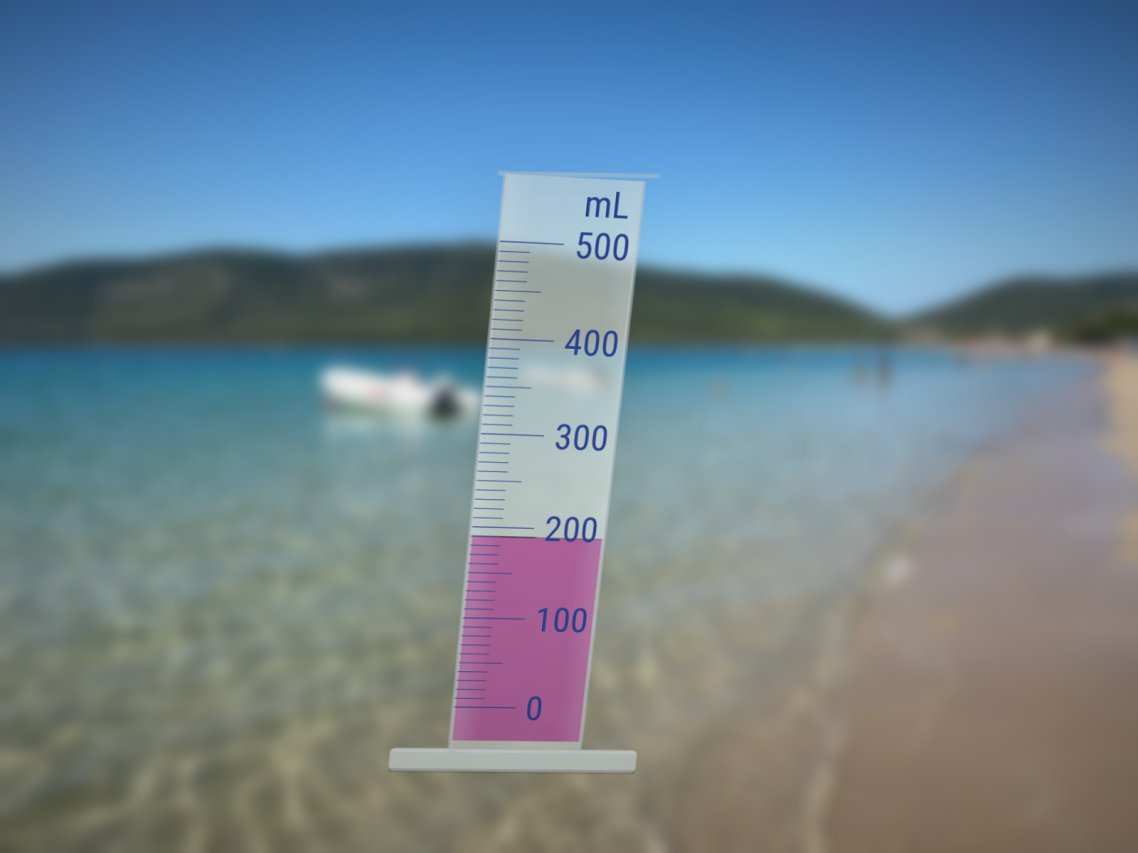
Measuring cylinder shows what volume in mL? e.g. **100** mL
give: **190** mL
